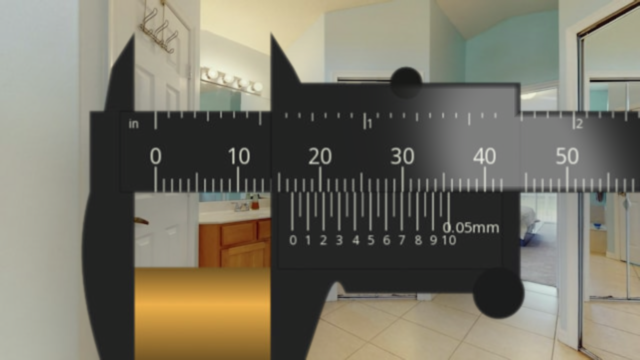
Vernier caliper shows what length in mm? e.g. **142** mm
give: **16.6** mm
